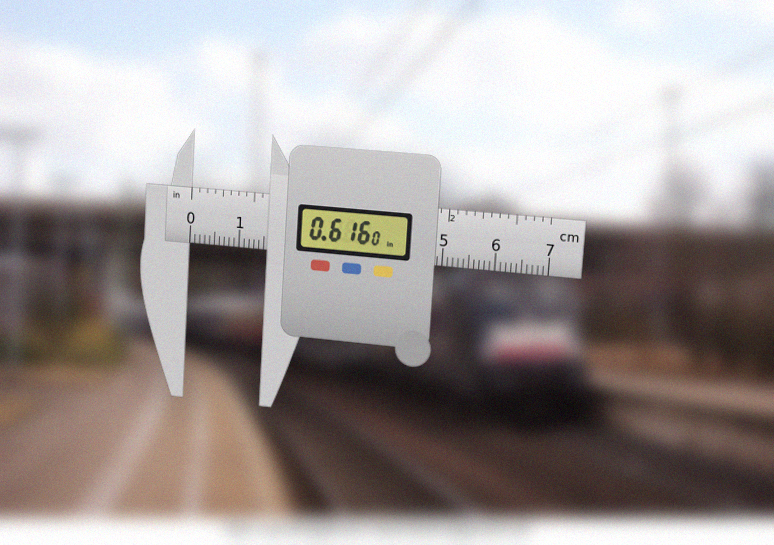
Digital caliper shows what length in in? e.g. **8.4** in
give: **0.6160** in
